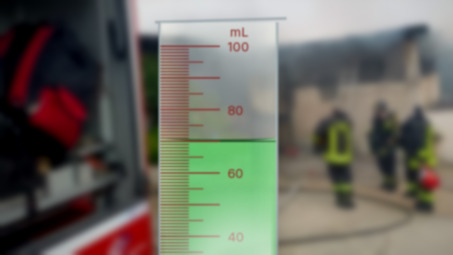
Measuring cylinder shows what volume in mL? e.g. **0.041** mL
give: **70** mL
